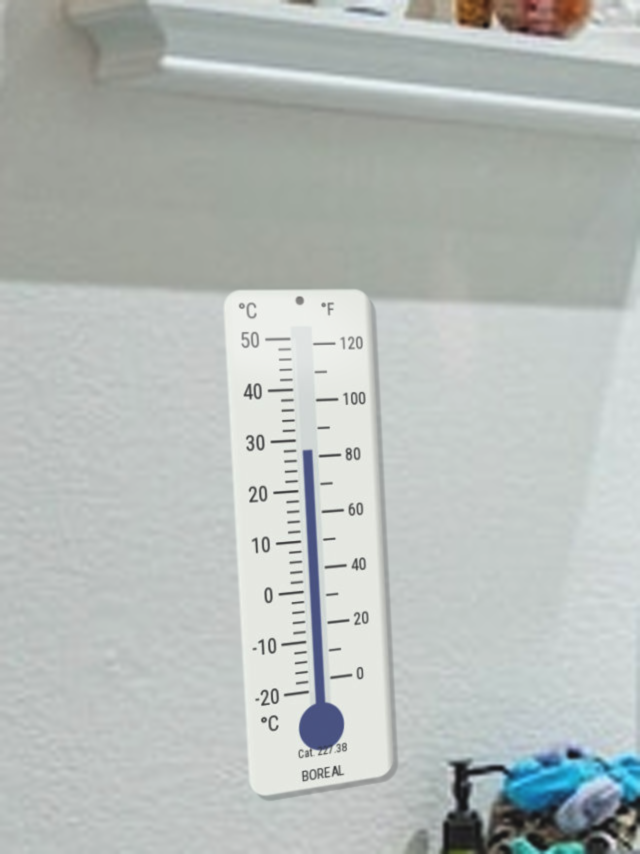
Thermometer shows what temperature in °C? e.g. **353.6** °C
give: **28** °C
